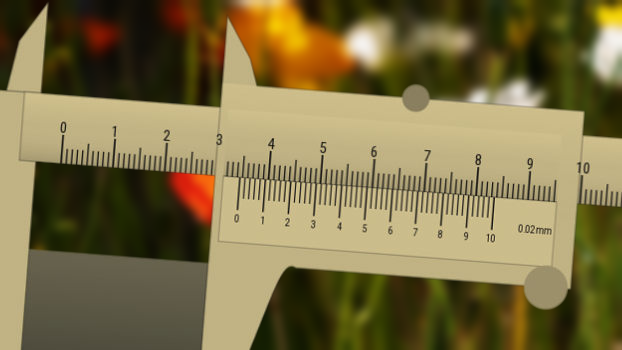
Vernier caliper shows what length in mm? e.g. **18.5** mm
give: **34.5** mm
